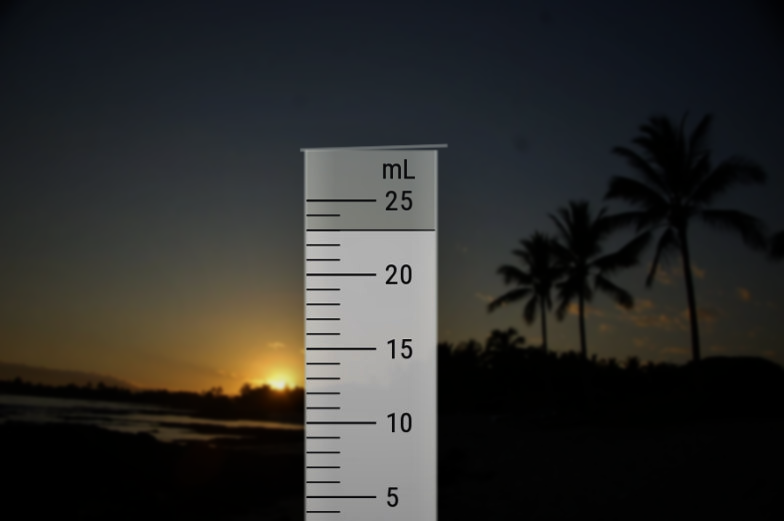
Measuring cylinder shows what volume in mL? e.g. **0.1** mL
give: **23** mL
